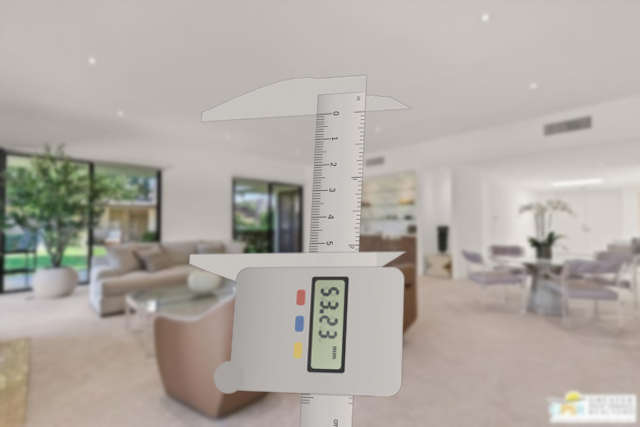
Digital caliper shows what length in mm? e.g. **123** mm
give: **53.23** mm
